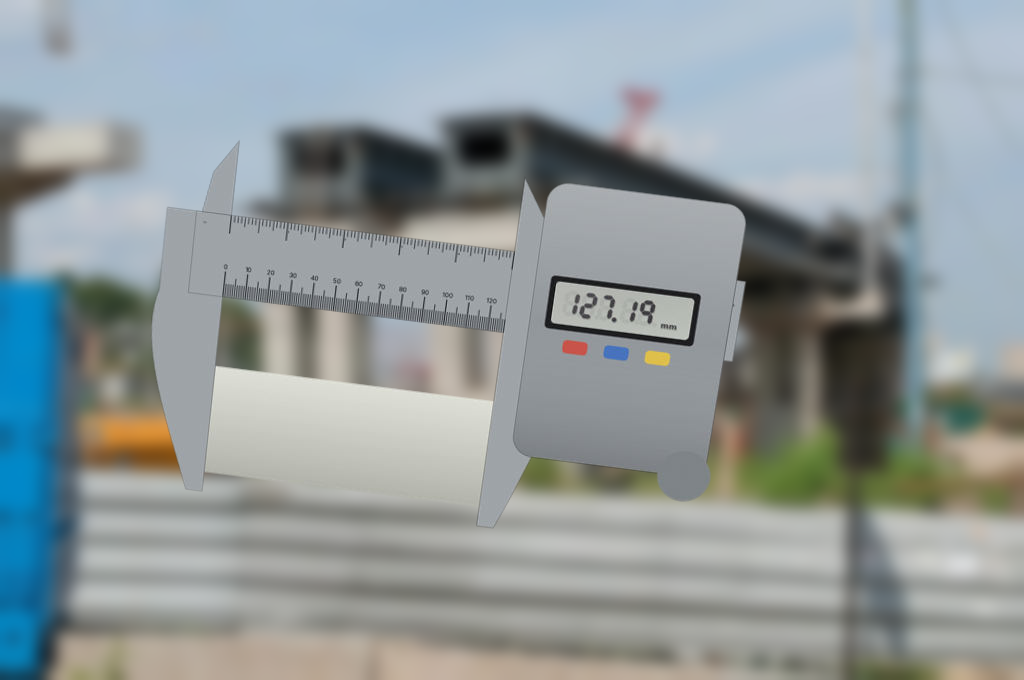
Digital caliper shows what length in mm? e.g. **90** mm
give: **127.19** mm
